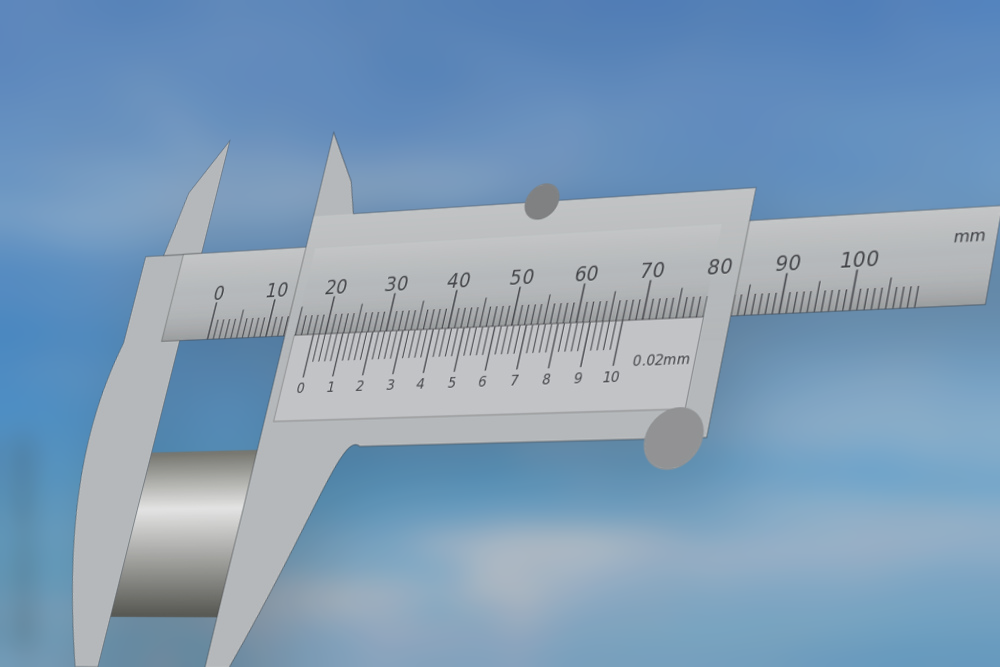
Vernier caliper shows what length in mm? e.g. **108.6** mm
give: **18.0** mm
